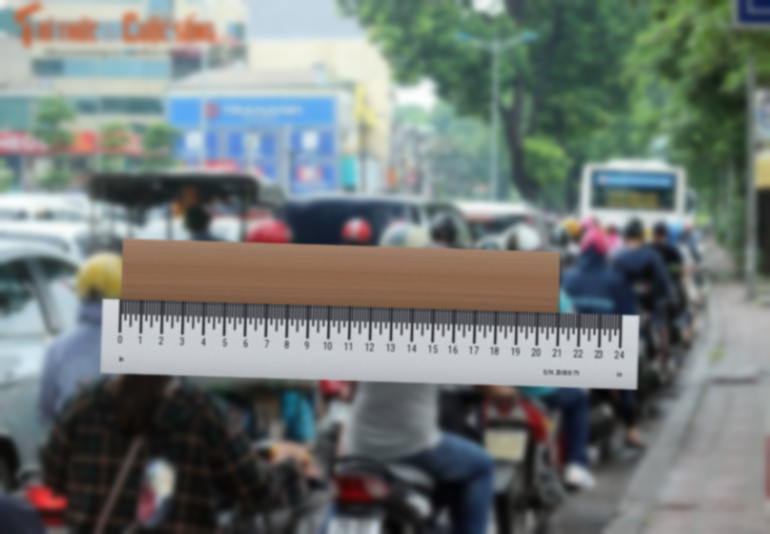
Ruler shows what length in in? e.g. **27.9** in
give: **21** in
